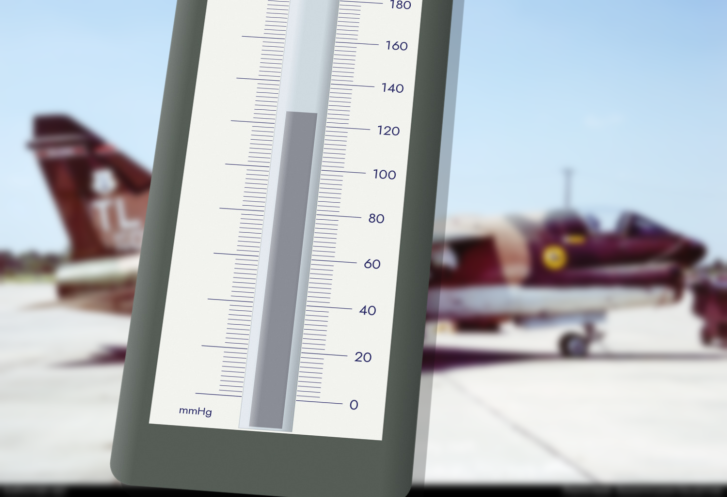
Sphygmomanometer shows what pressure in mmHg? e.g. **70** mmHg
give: **126** mmHg
